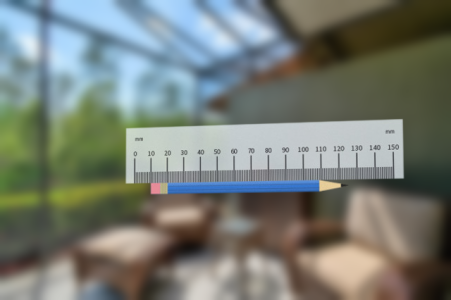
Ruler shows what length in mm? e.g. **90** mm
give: **115** mm
